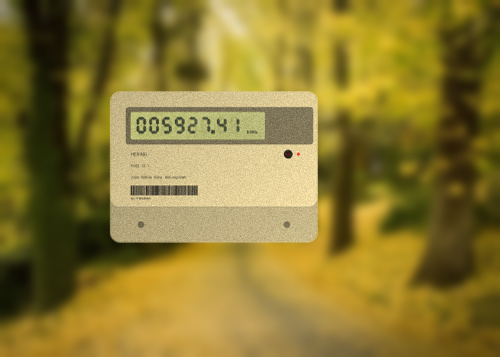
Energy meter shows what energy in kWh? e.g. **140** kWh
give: **5927.41** kWh
